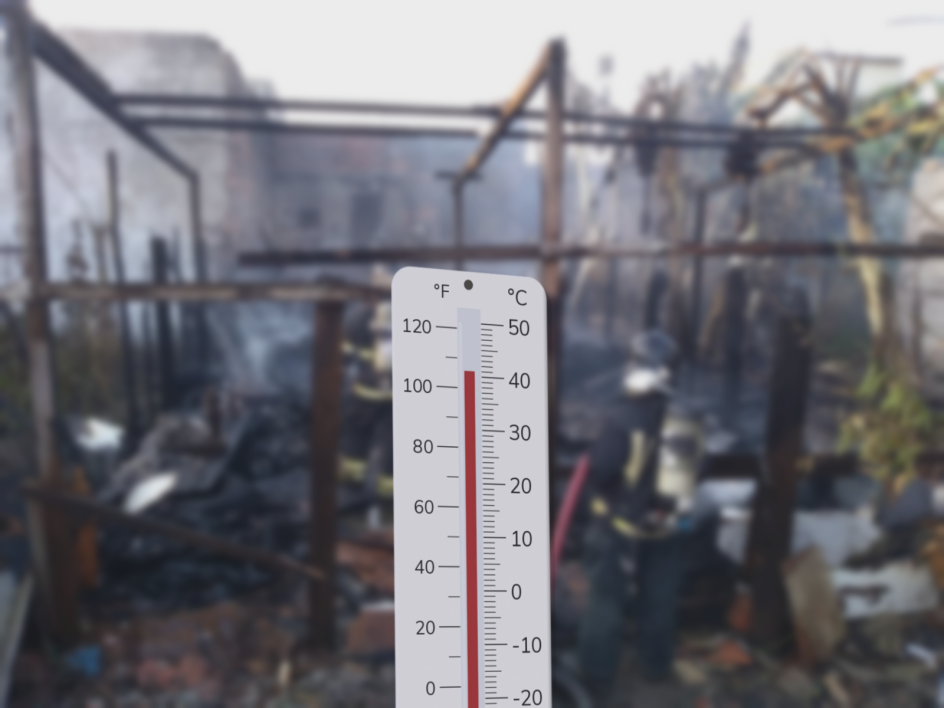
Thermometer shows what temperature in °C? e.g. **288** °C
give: **41** °C
